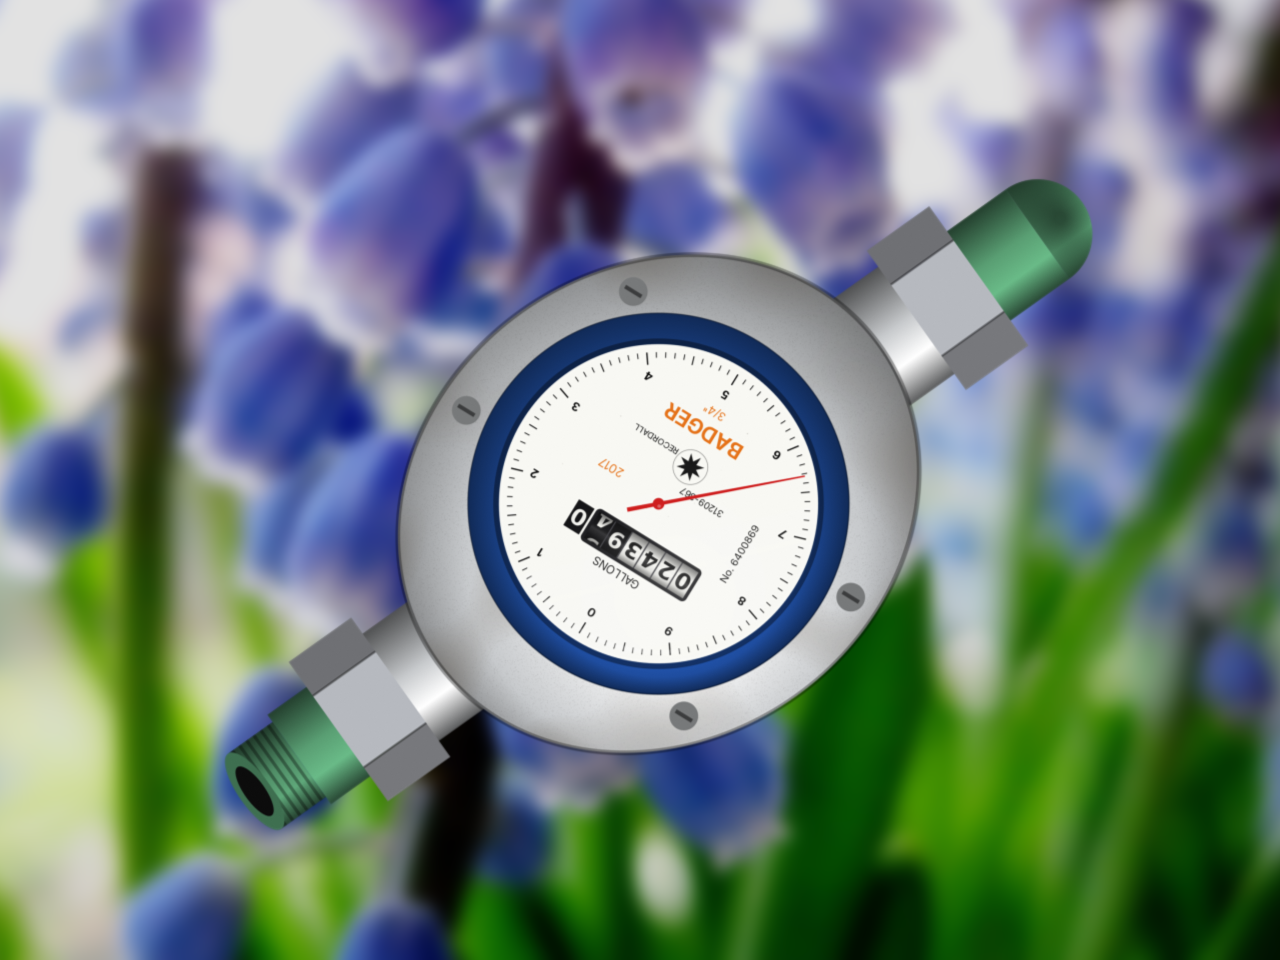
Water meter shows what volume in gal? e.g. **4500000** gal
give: **243936.3** gal
